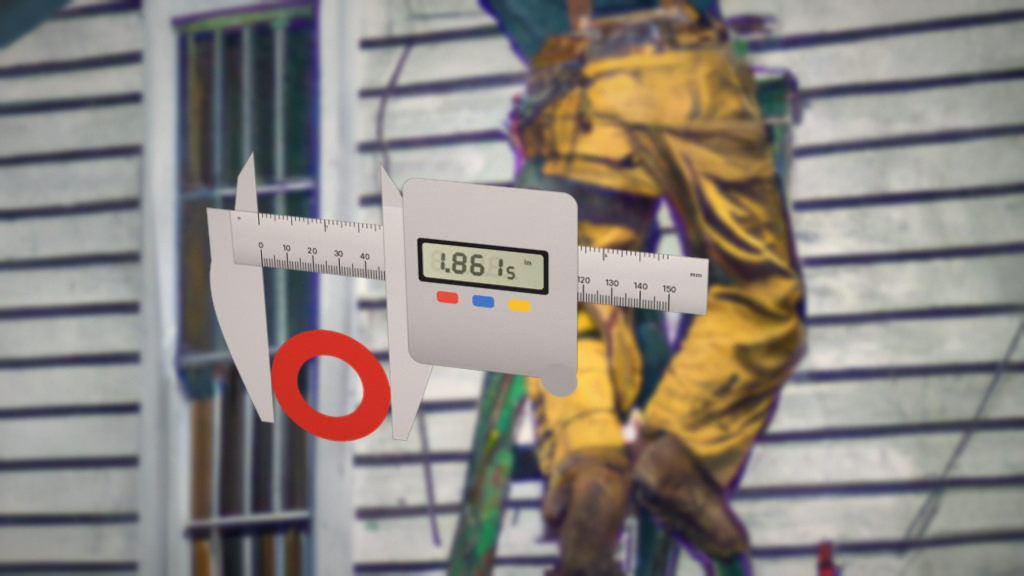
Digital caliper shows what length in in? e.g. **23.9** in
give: **1.8615** in
